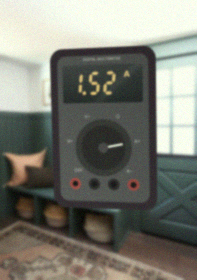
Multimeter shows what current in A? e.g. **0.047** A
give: **1.52** A
